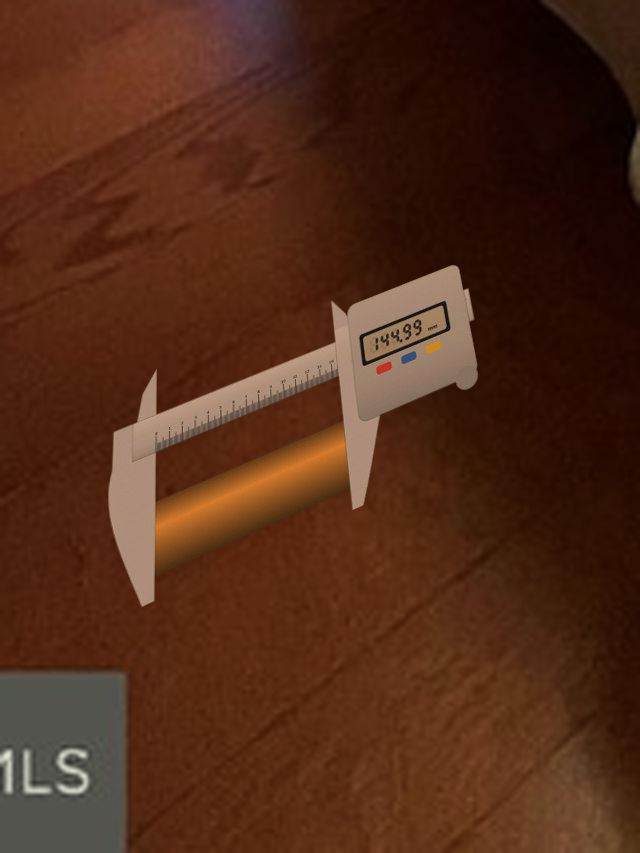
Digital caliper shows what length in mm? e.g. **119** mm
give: **144.99** mm
